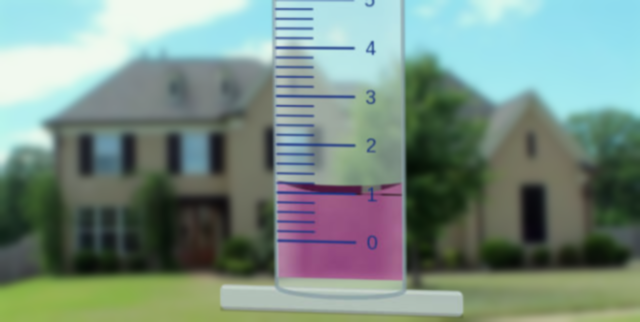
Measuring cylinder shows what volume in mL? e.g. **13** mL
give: **1** mL
